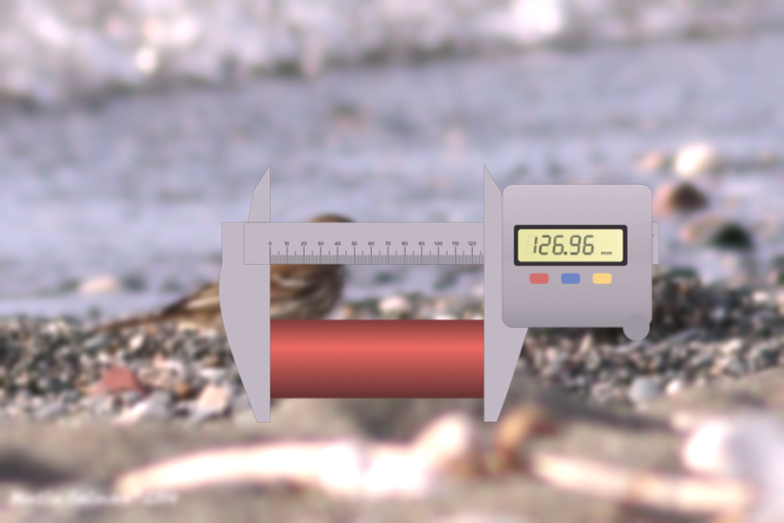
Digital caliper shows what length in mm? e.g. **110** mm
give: **126.96** mm
